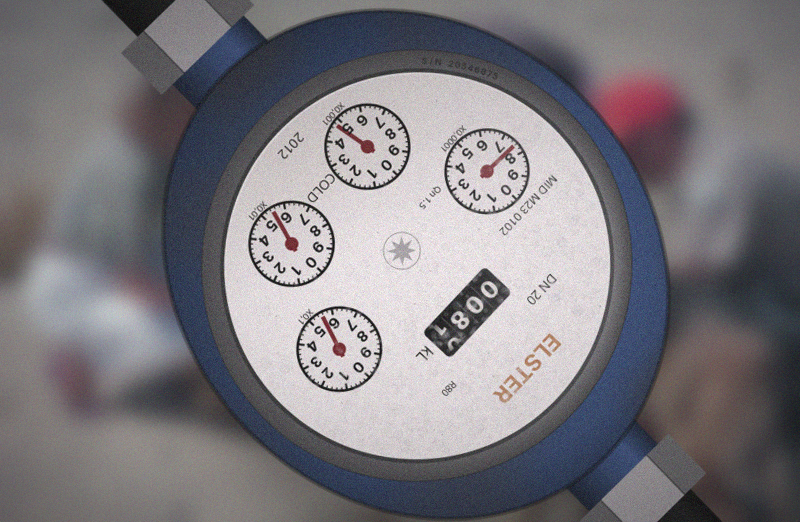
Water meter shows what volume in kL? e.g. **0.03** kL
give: **80.5547** kL
